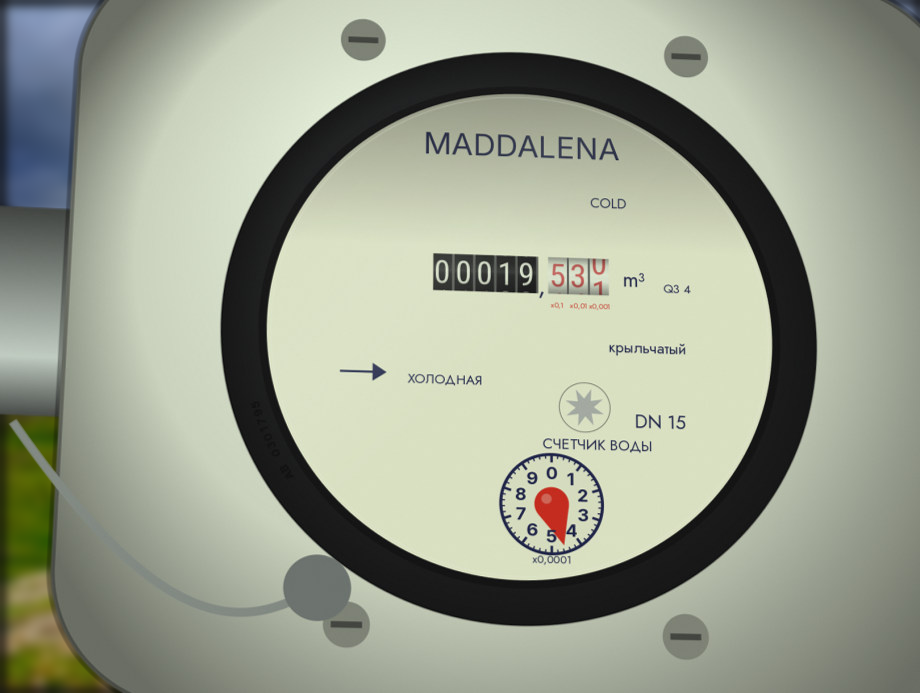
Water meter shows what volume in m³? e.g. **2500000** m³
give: **19.5304** m³
